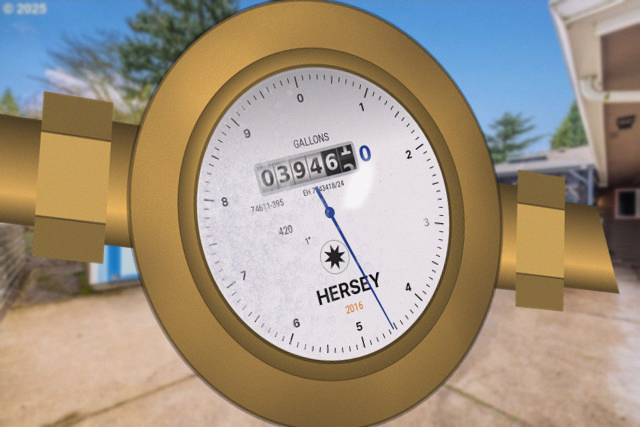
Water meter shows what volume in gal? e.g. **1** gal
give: **394614.5** gal
